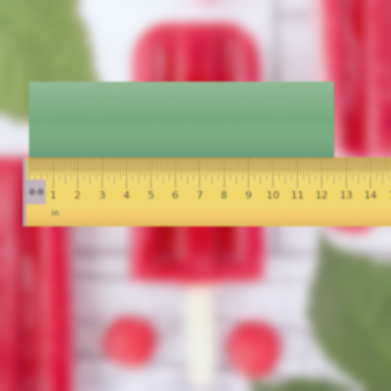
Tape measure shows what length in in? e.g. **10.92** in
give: **12.5** in
